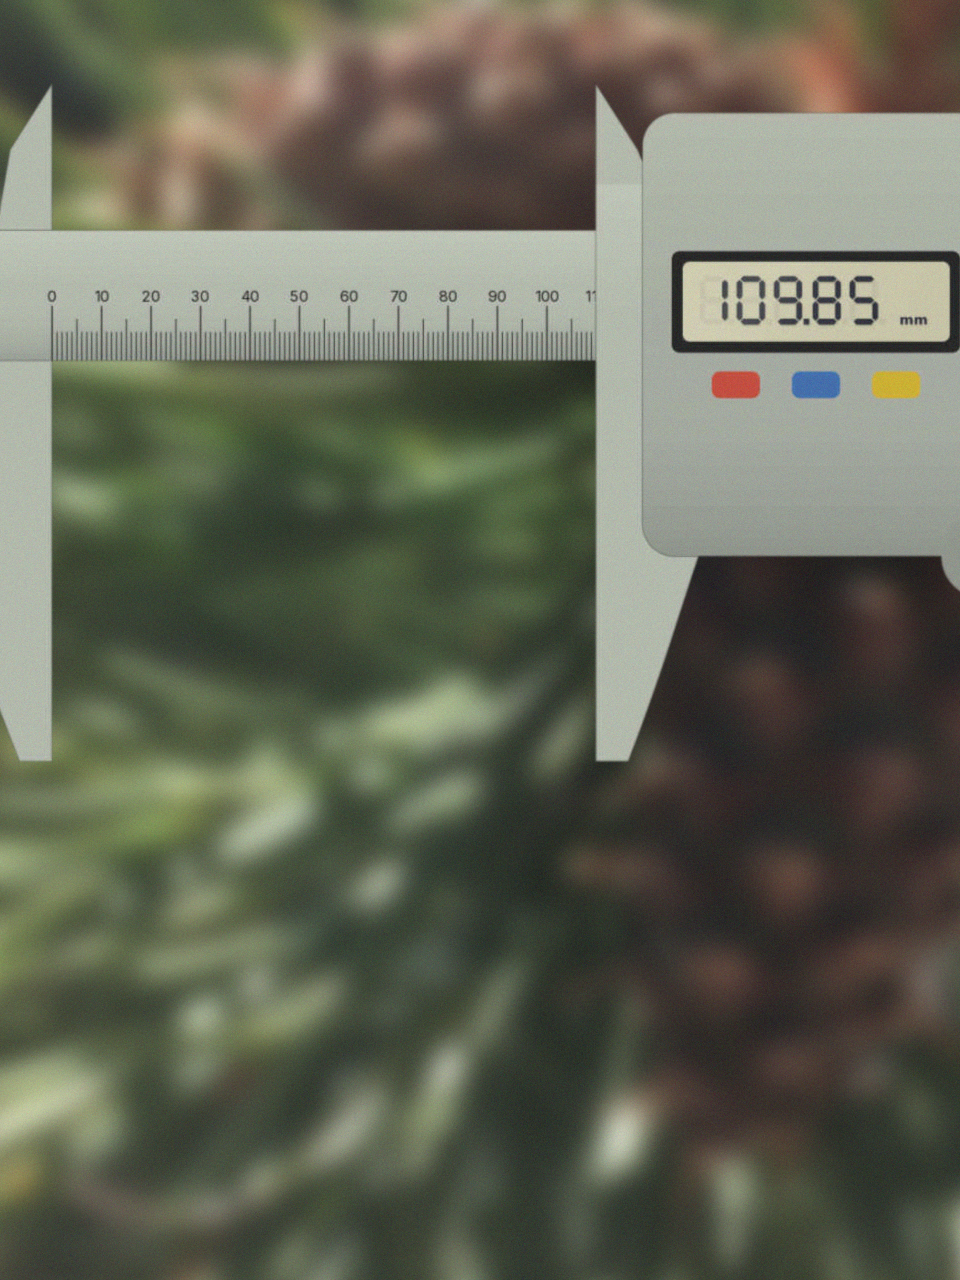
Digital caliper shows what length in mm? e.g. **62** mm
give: **109.85** mm
